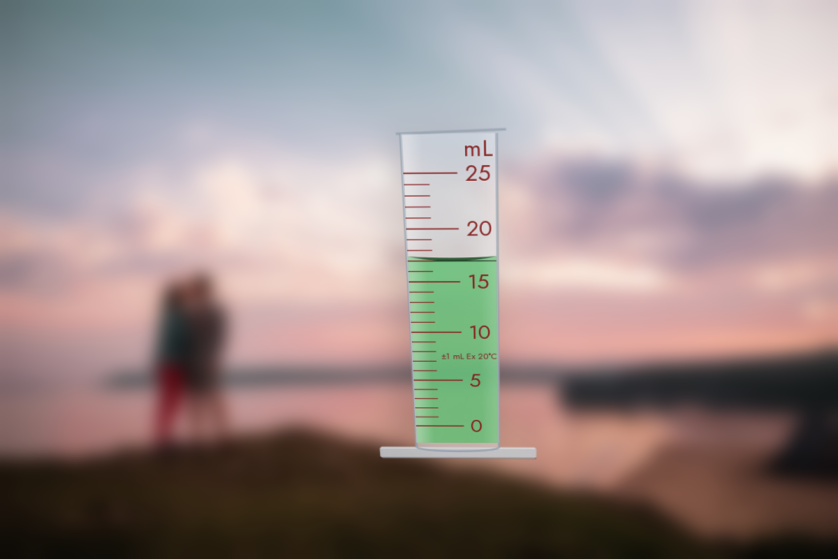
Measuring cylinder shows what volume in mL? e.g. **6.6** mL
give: **17** mL
